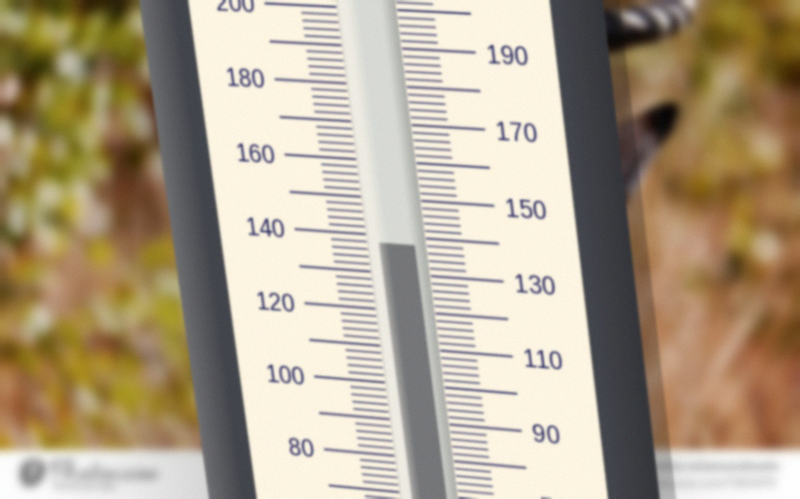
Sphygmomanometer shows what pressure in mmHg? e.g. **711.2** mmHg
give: **138** mmHg
